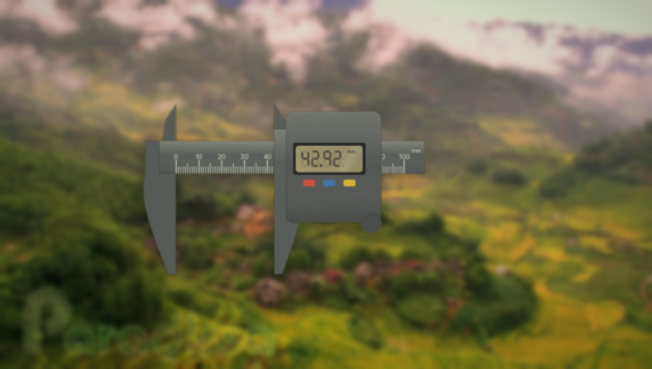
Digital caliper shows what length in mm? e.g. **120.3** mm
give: **42.92** mm
